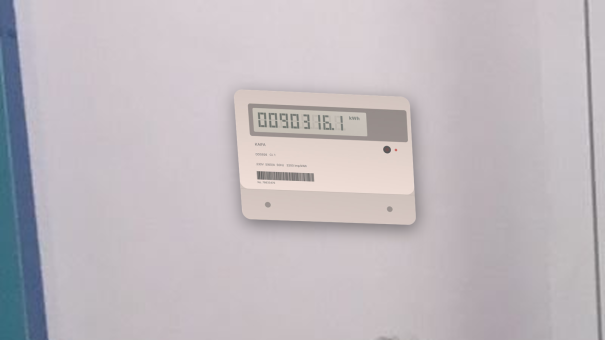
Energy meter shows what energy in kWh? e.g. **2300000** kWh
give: **90316.1** kWh
